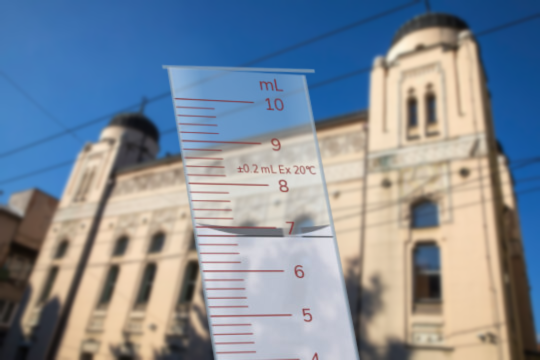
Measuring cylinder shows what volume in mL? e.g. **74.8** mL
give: **6.8** mL
